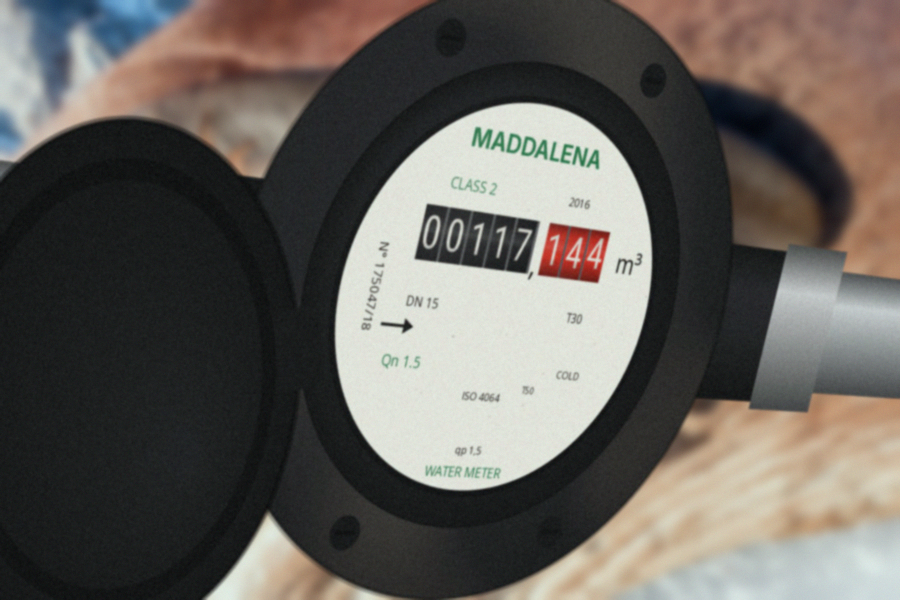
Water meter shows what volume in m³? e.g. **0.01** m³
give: **117.144** m³
